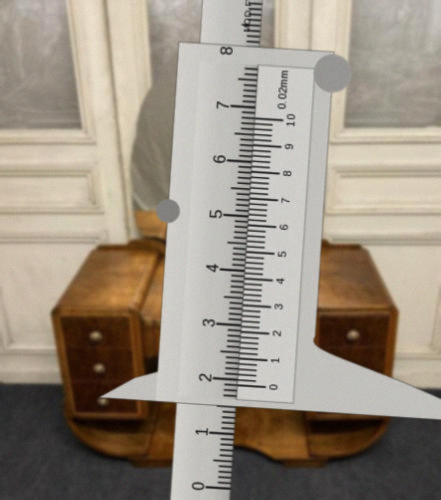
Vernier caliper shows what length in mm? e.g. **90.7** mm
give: **19.0** mm
